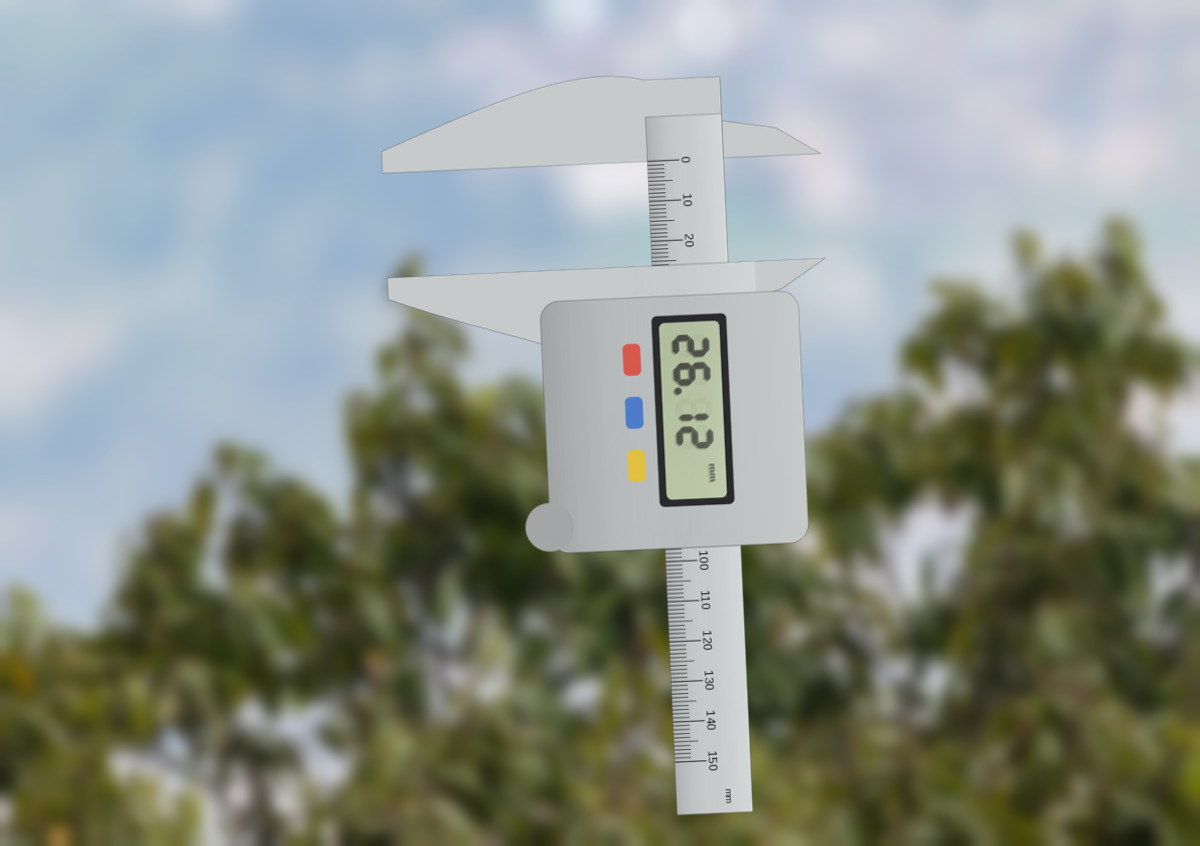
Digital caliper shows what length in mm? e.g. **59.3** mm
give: **26.12** mm
